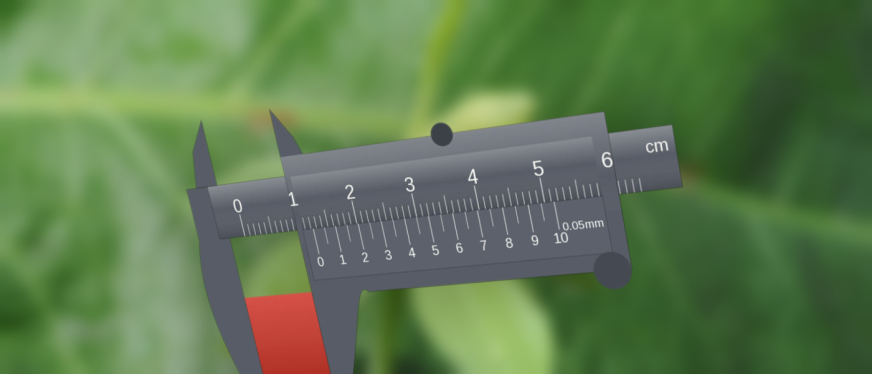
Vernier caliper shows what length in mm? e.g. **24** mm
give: **12.4** mm
